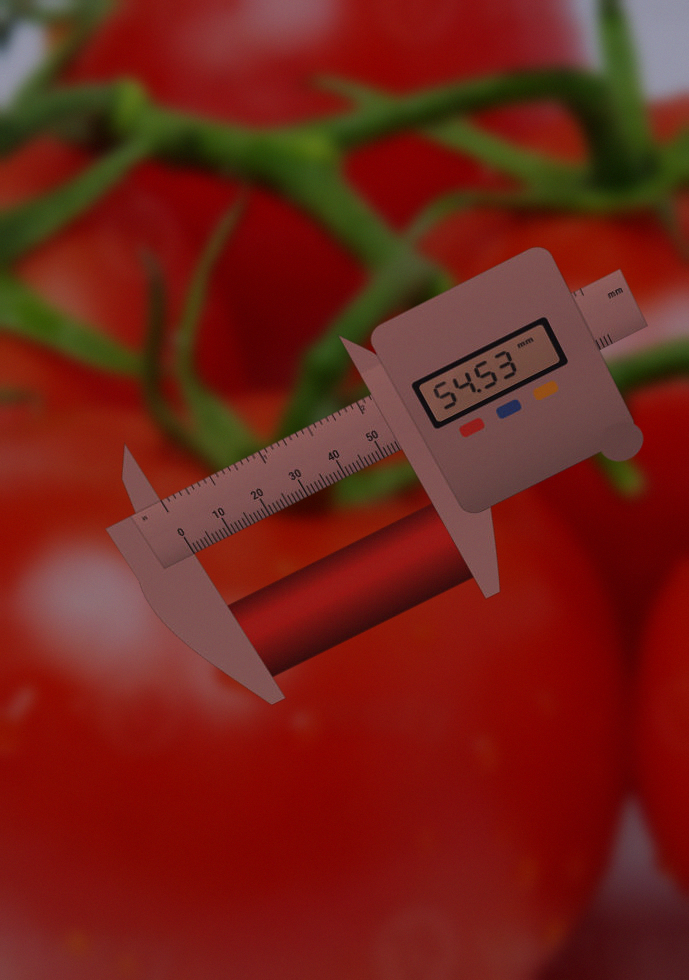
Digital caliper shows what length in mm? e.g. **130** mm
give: **54.53** mm
